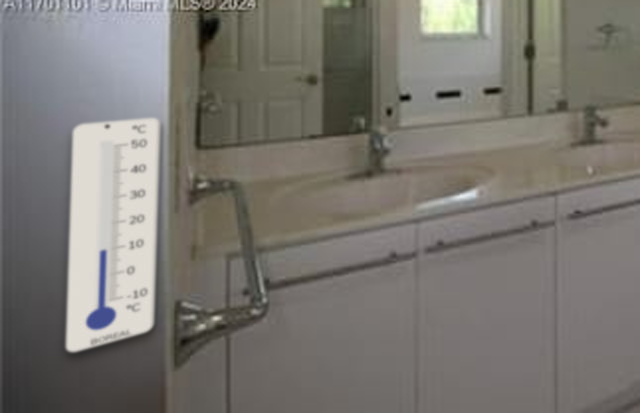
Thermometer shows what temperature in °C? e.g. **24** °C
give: **10** °C
